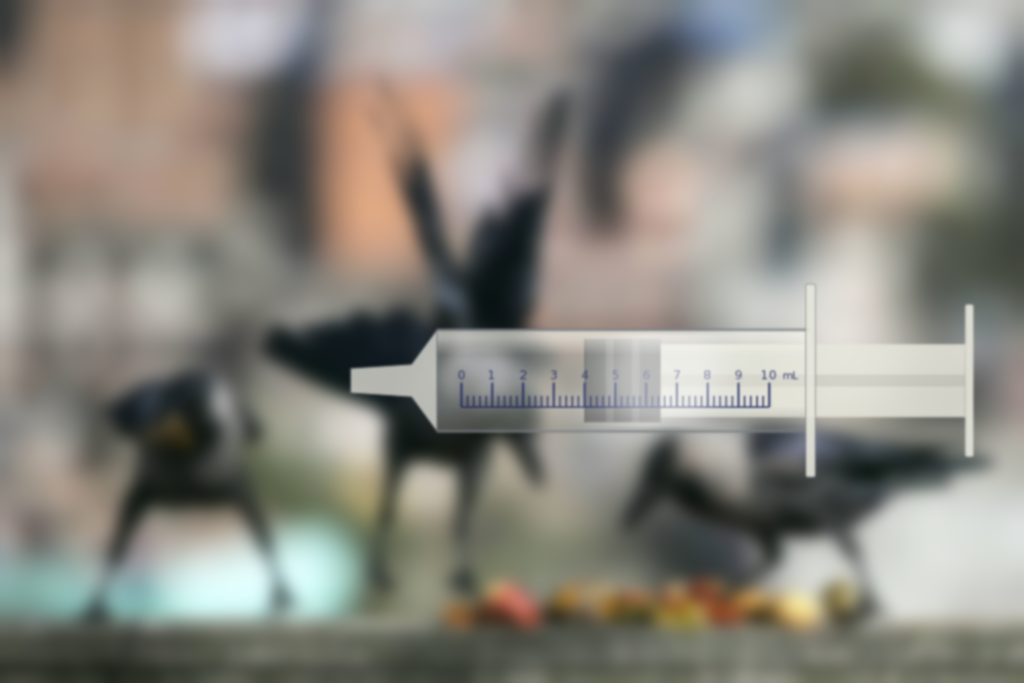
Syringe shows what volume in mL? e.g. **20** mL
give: **4** mL
